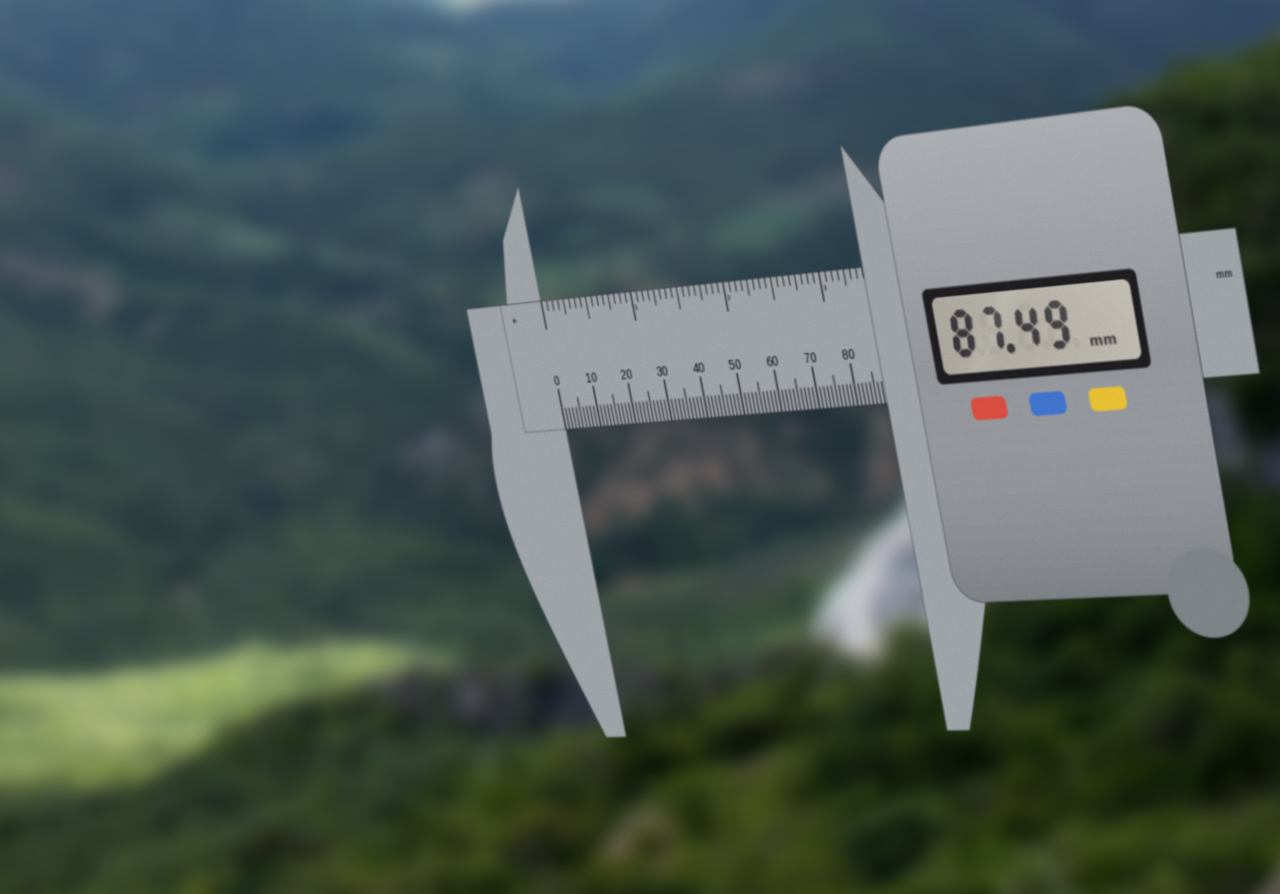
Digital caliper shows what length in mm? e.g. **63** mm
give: **87.49** mm
